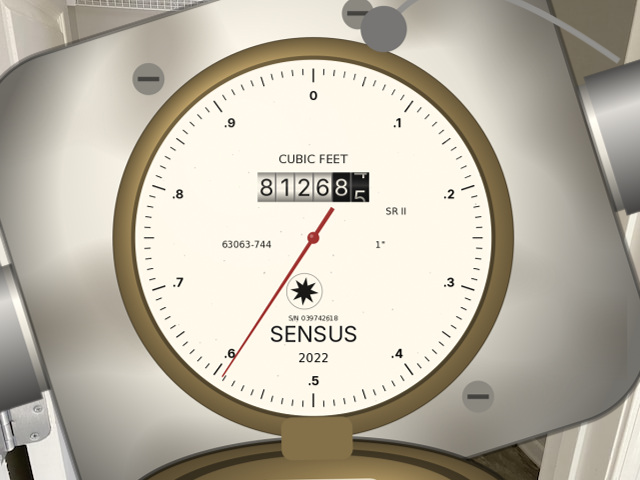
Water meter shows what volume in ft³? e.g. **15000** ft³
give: **812684.59** ft³
